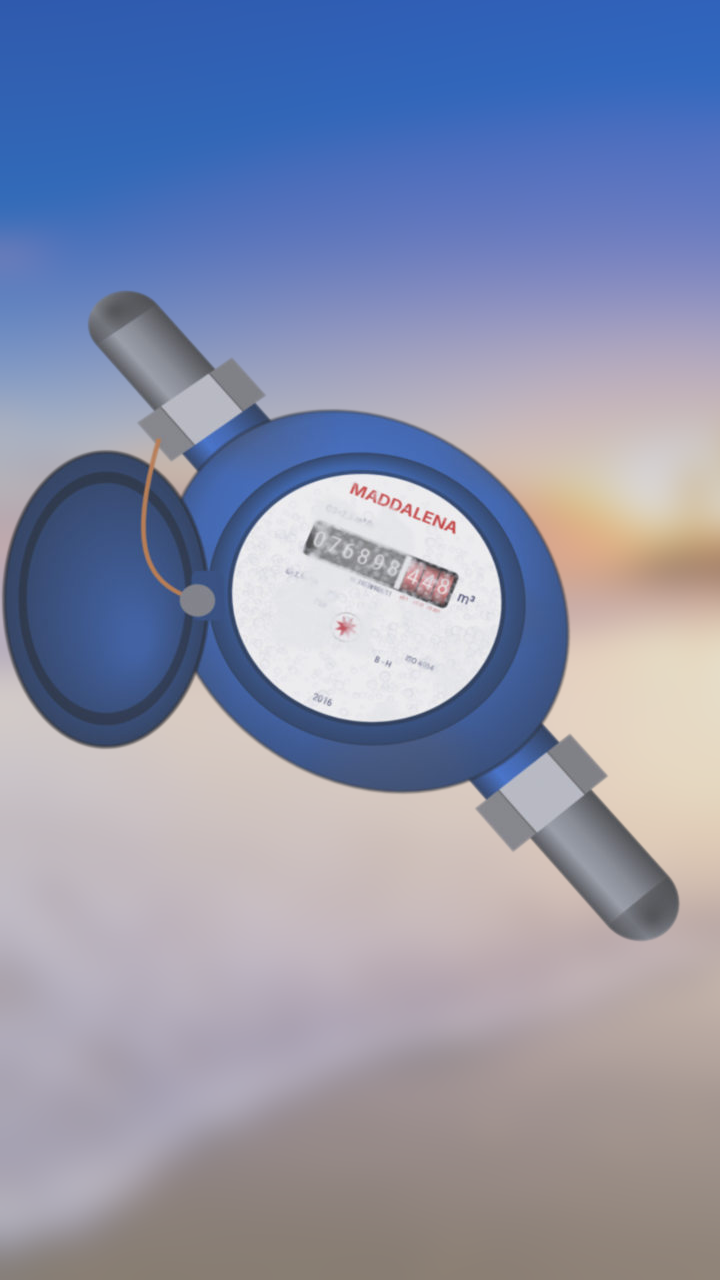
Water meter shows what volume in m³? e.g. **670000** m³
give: **76898.448** m³
